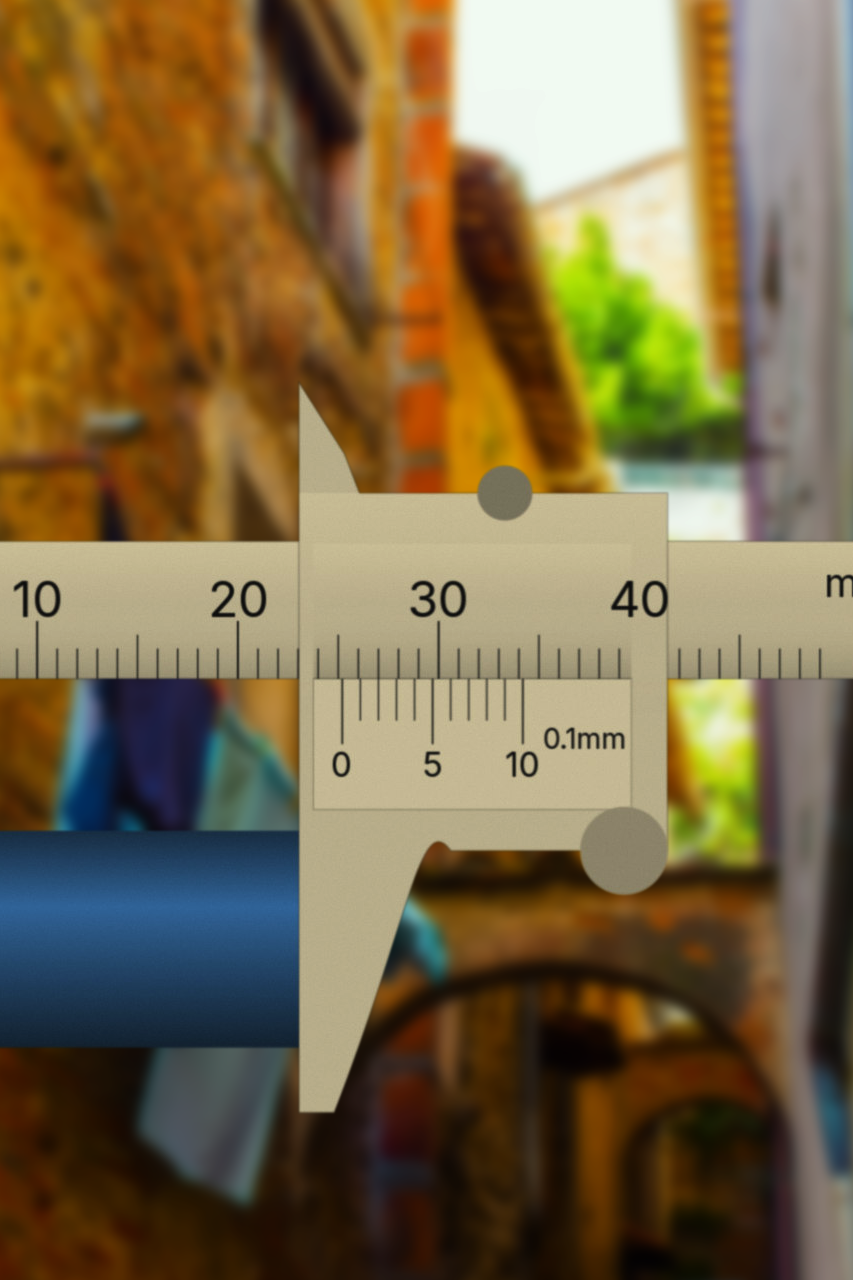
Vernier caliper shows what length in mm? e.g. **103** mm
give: **25.2** mm
